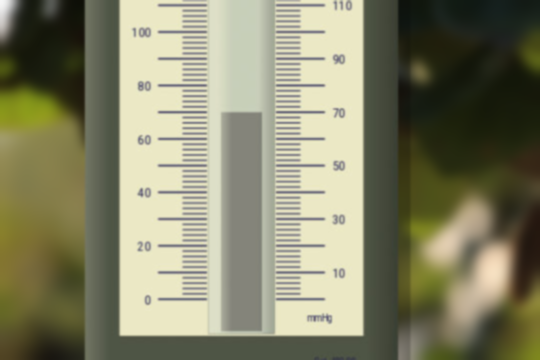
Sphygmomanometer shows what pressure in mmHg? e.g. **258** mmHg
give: **70** mmHg
